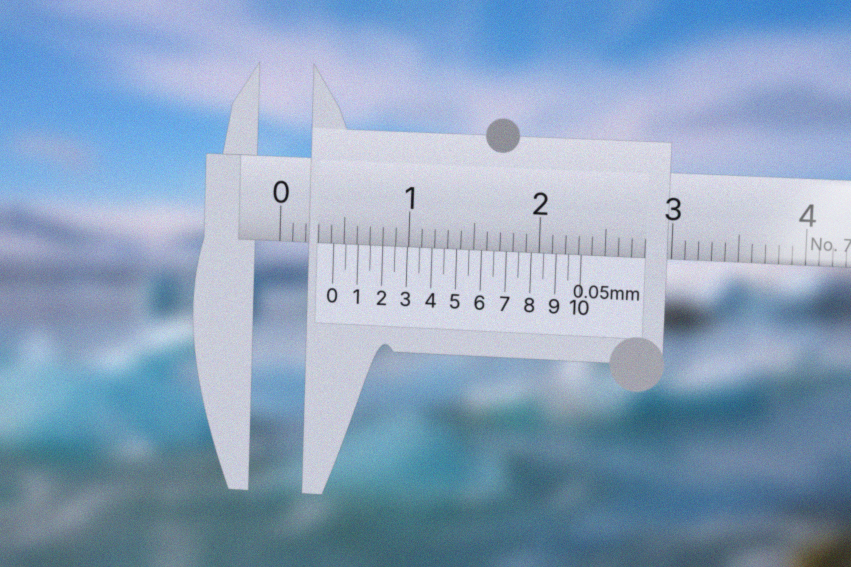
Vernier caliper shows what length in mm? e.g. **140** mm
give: **4.2** mm
